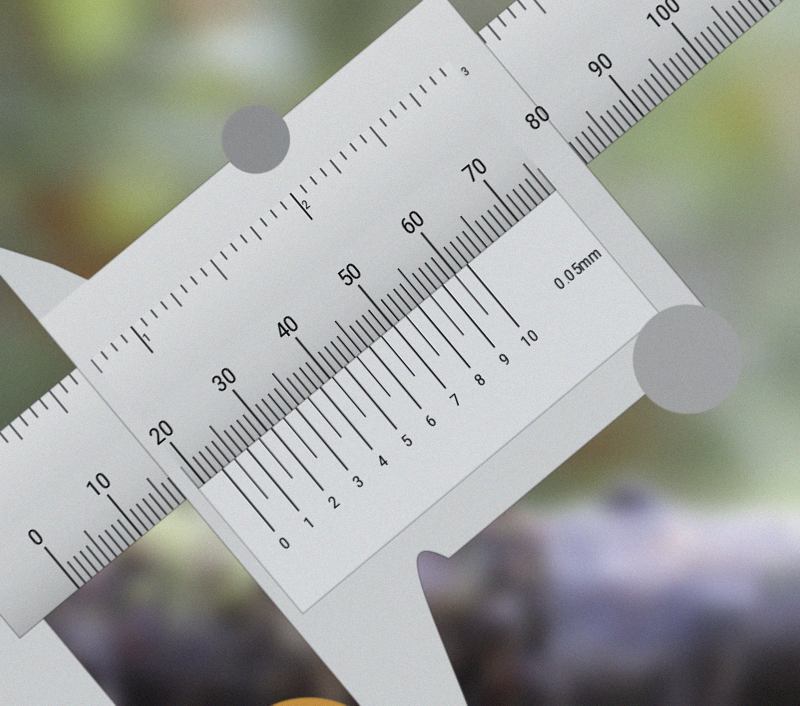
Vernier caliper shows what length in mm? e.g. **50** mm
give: **22.8** mm
